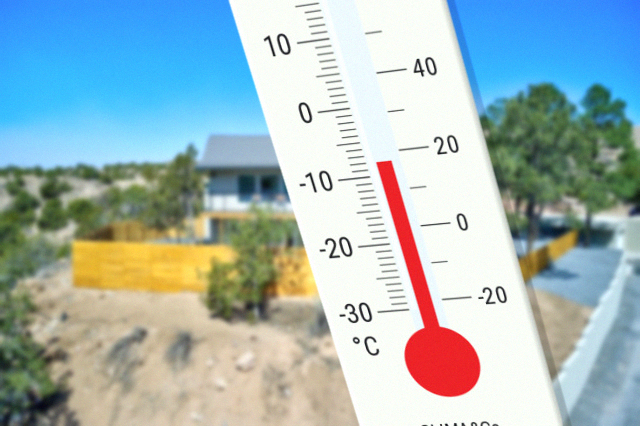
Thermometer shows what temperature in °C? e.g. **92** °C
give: **-8** °C
